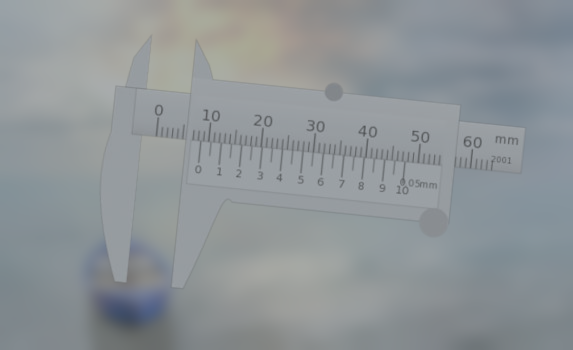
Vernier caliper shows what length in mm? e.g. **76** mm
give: **8.5** mm
